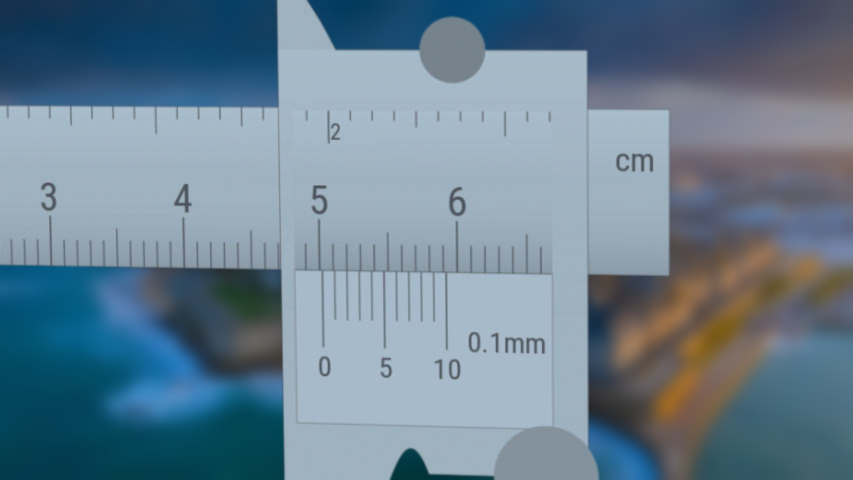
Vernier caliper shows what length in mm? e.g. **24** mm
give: **50.2** mm
